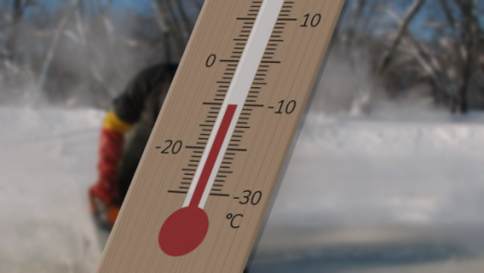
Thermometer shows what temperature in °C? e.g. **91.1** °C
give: **-10** °C
